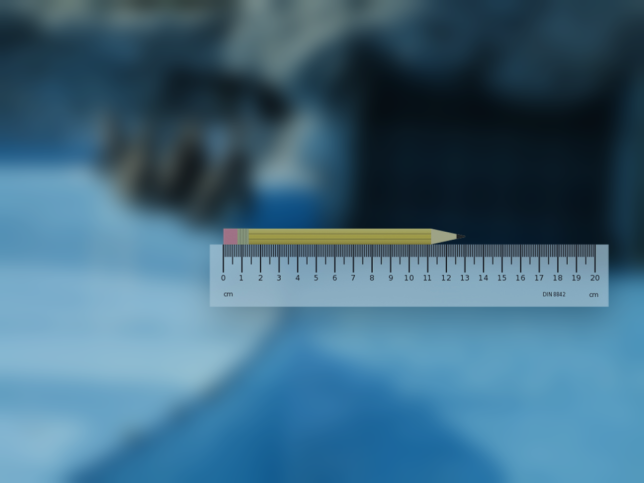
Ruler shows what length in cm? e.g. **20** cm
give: **13** cm
